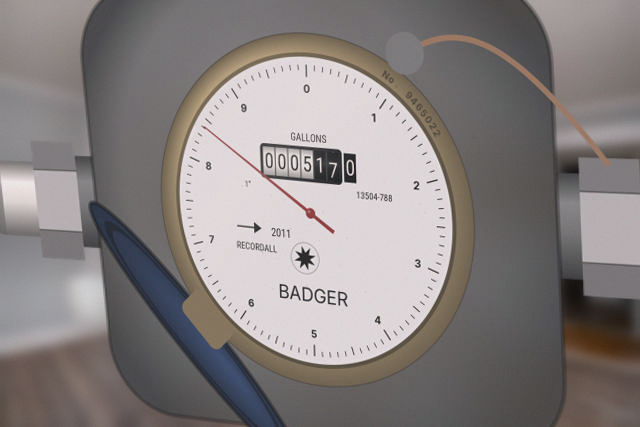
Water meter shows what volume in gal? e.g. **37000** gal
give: **5168.4** gal
